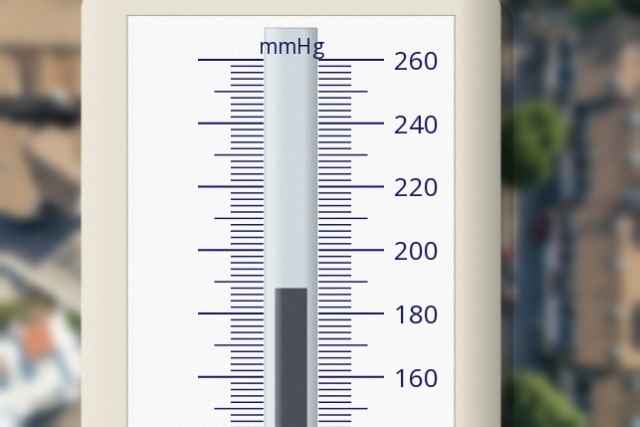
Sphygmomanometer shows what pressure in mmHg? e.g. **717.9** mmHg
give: **188** mmHg
